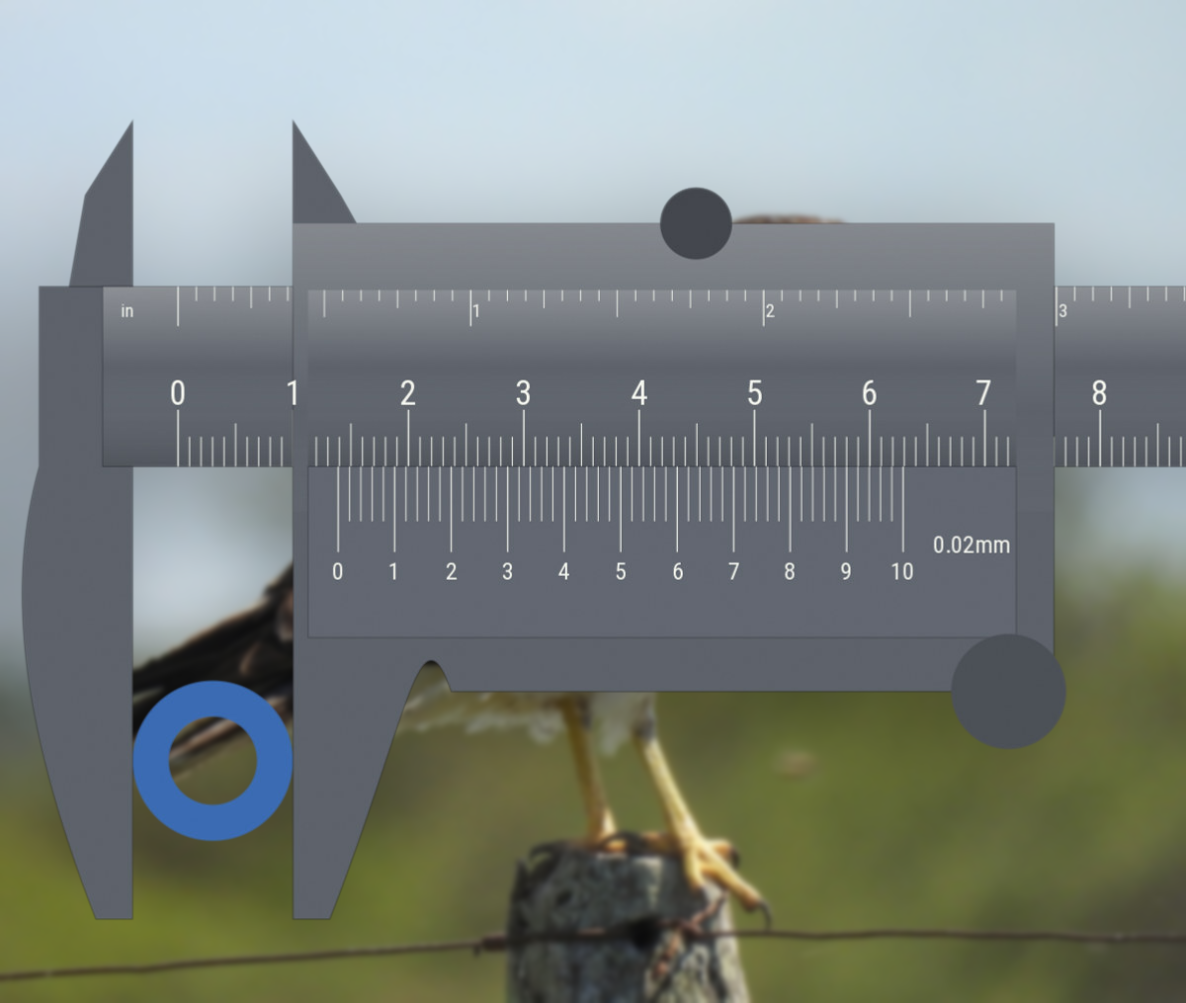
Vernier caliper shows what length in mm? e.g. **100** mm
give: **13.9** mm
